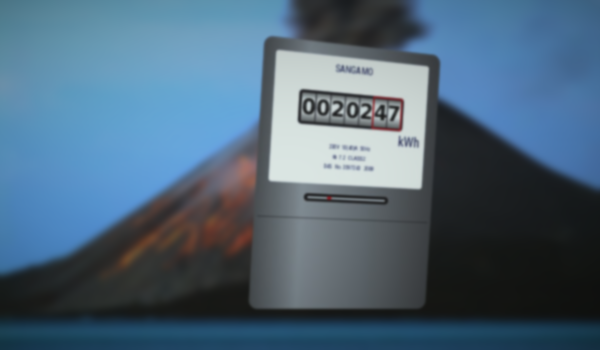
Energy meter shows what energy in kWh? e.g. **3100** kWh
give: **202.47** kWh
